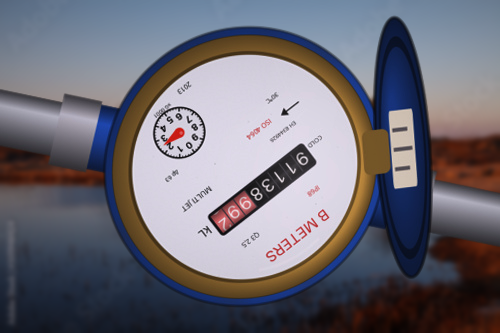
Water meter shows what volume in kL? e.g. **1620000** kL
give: **91138.9922** kL
